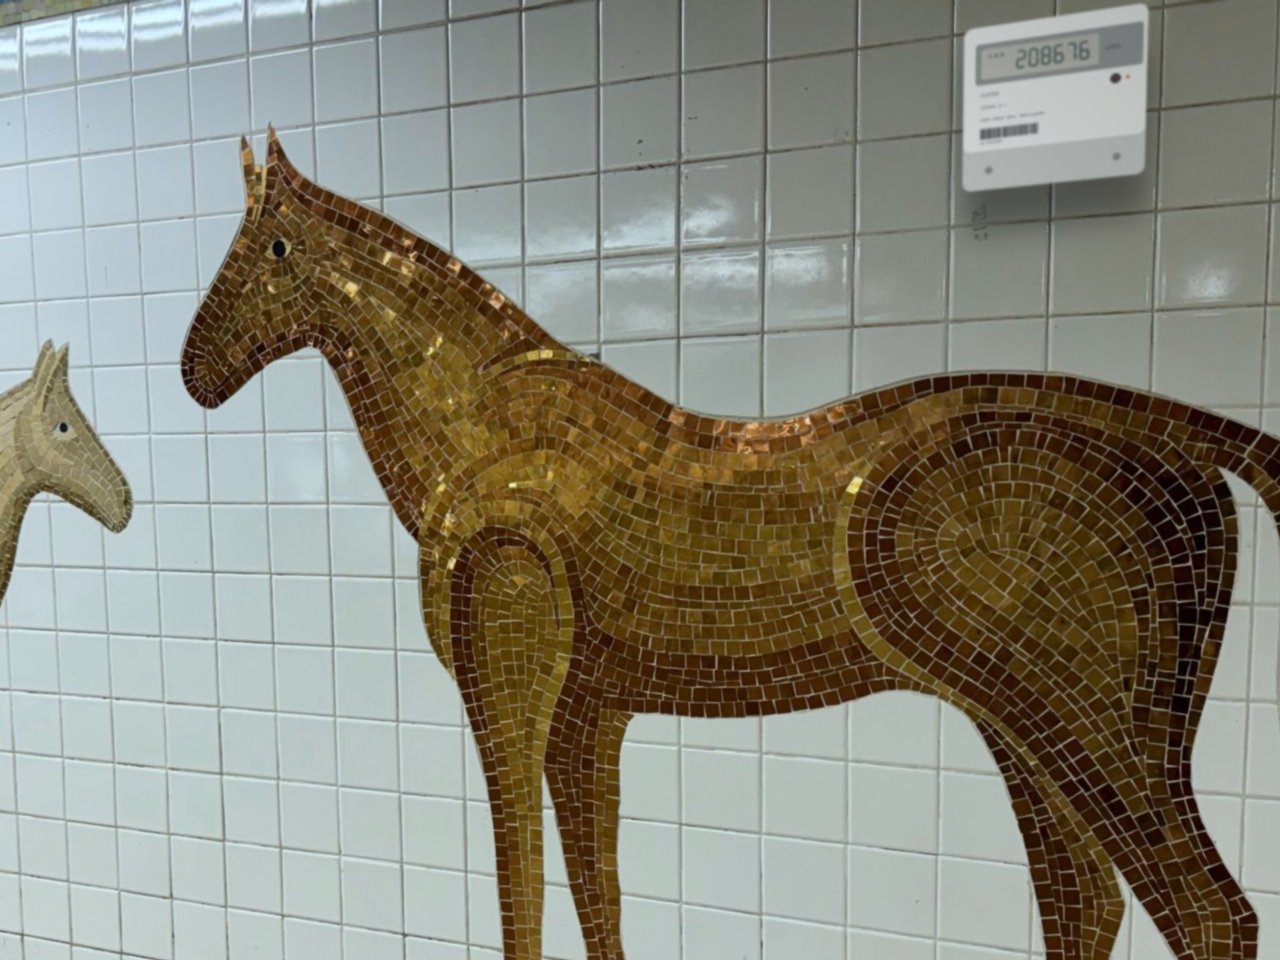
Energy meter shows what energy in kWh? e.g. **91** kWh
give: **208676** kWh
